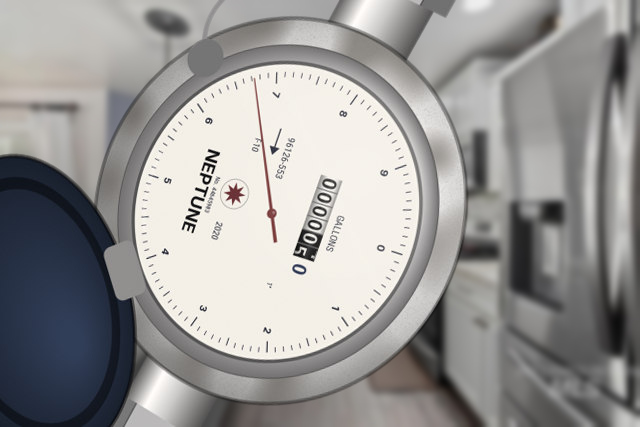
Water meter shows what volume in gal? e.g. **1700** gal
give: **46.7** gal
